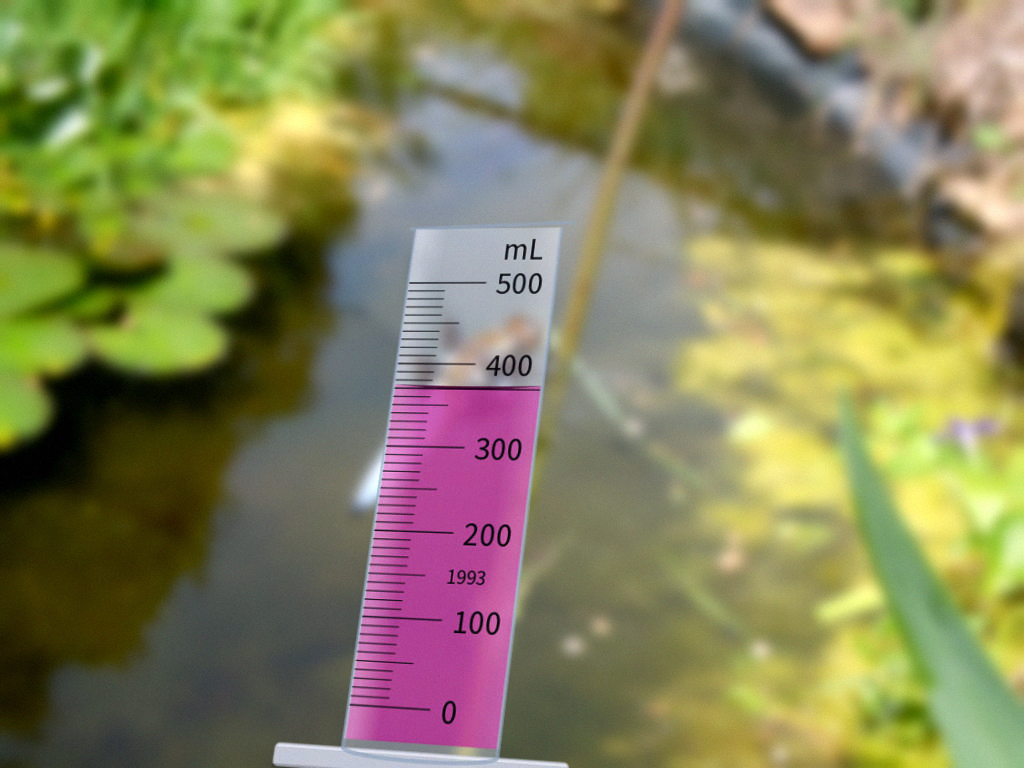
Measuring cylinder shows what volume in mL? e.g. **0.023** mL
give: **370** mL
